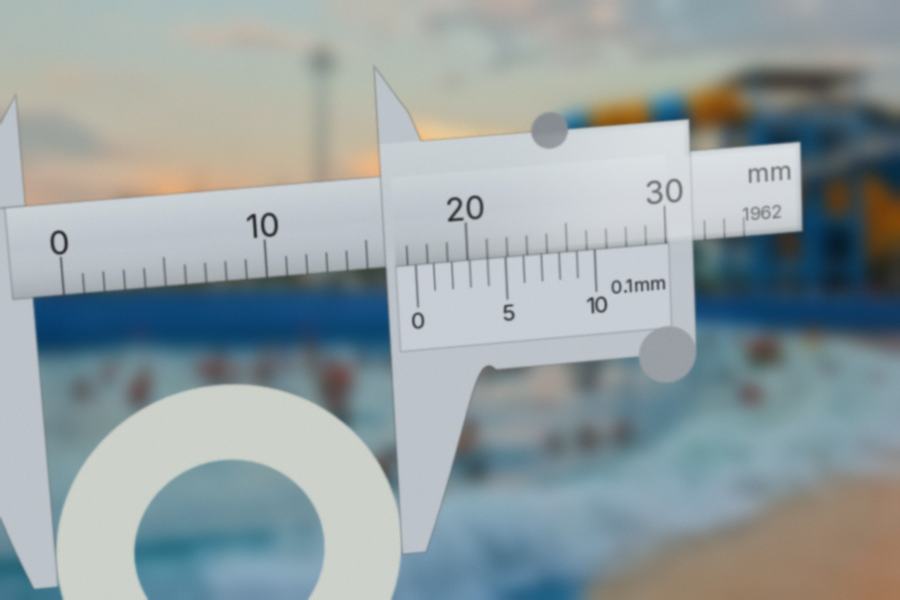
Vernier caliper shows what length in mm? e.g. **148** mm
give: **17.4** mm
